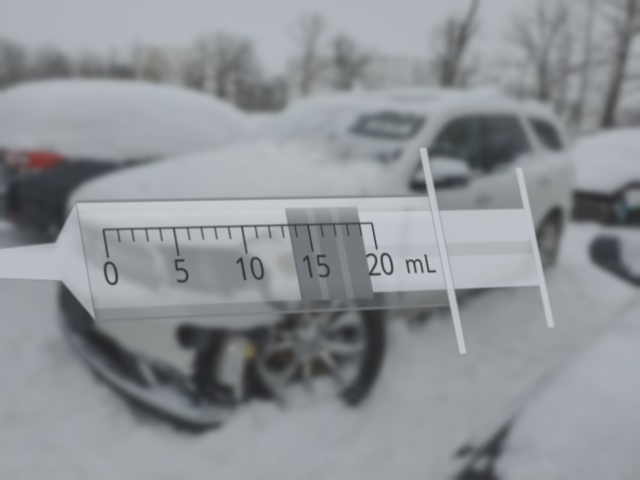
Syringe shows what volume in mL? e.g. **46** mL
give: **13.5** mL
